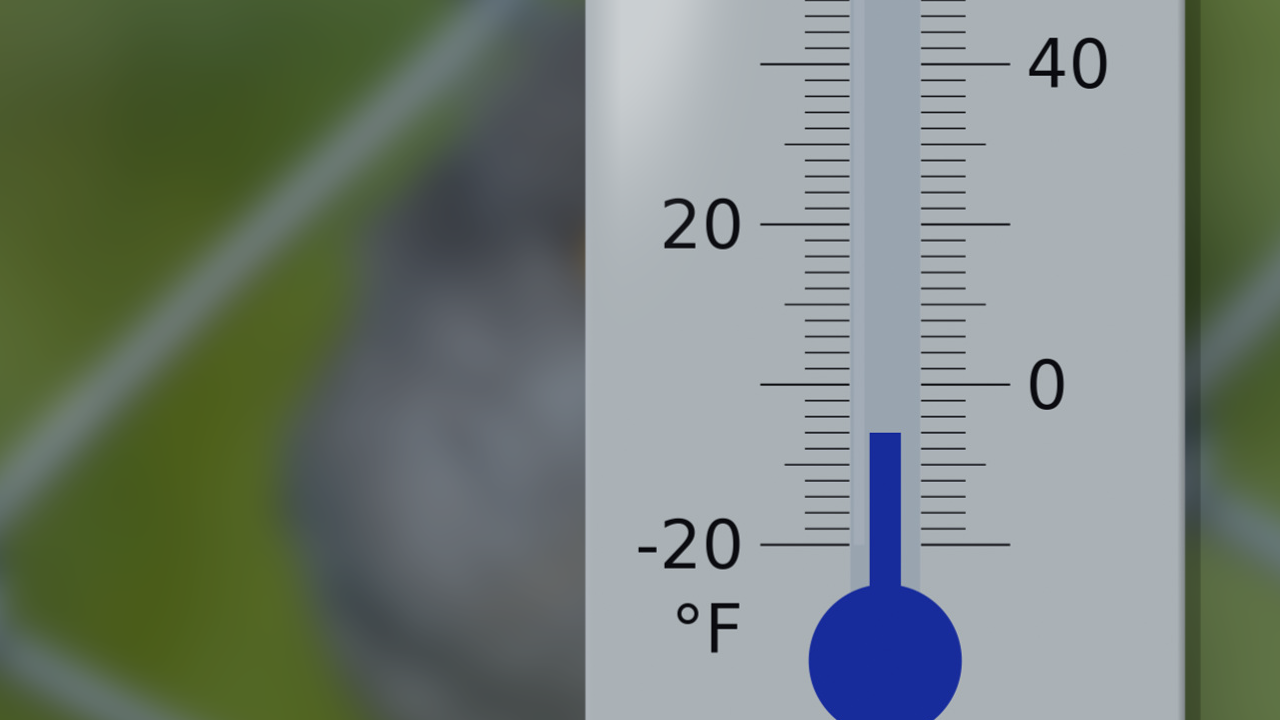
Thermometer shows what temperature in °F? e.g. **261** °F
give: **-6** °F
